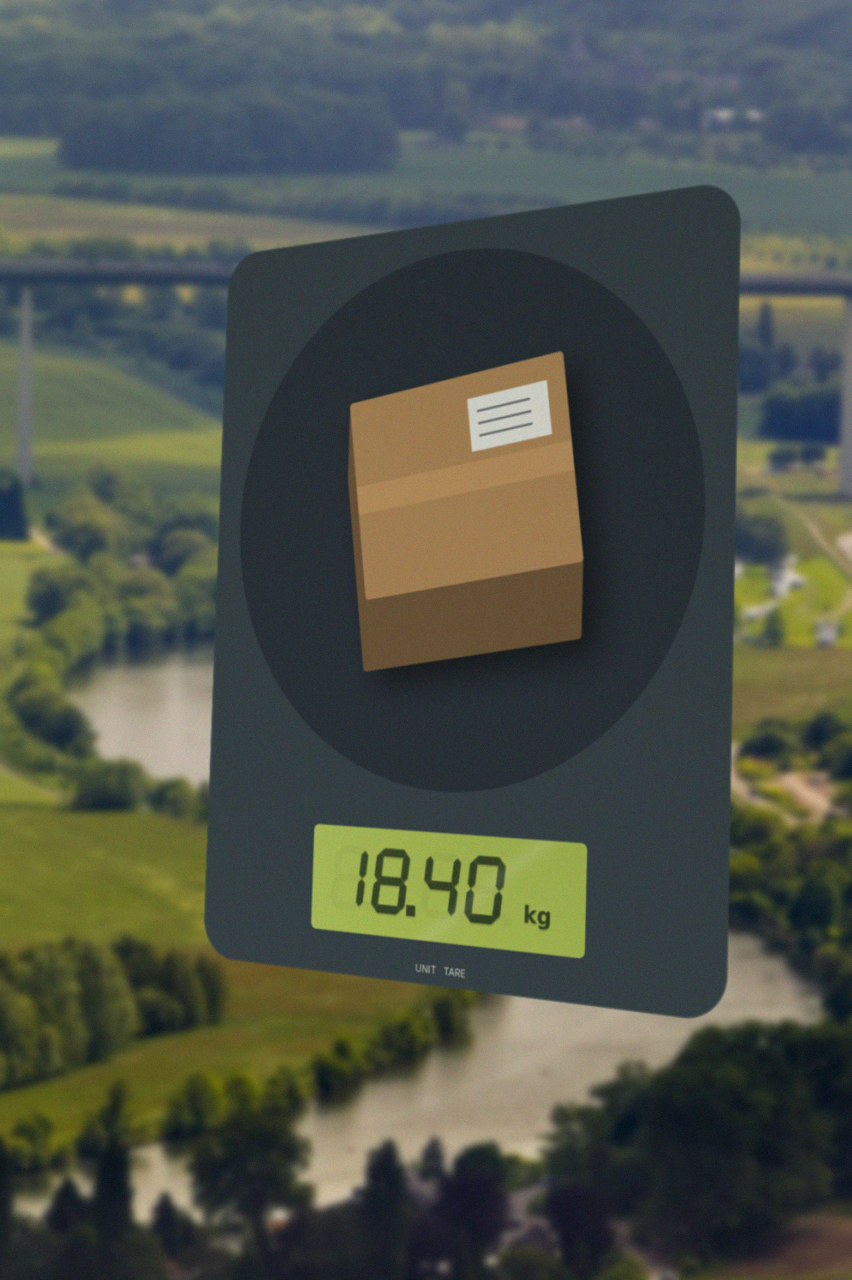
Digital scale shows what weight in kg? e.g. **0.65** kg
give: **18.40** kg
